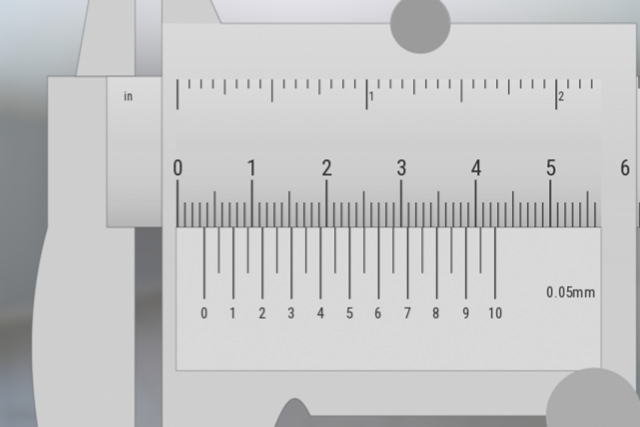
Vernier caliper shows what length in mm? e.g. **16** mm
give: **3.6** mm
